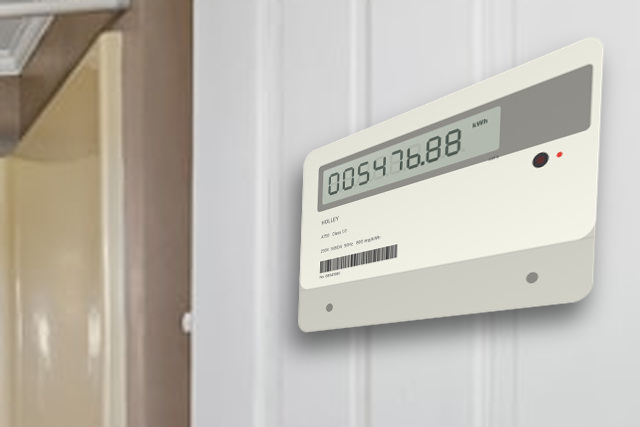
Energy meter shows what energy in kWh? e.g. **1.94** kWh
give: **5476.88** kWh
